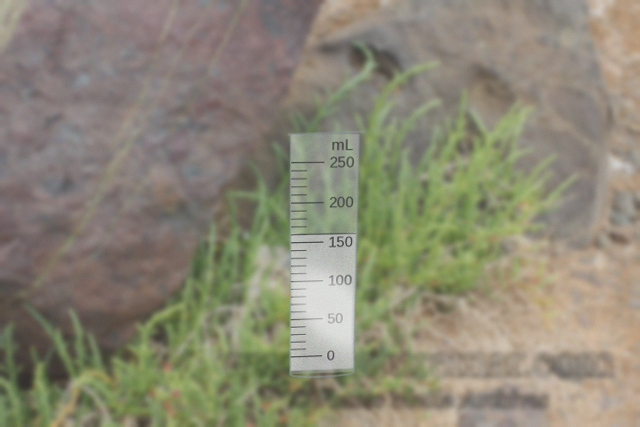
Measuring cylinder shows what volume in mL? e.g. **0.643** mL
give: **160** mL
